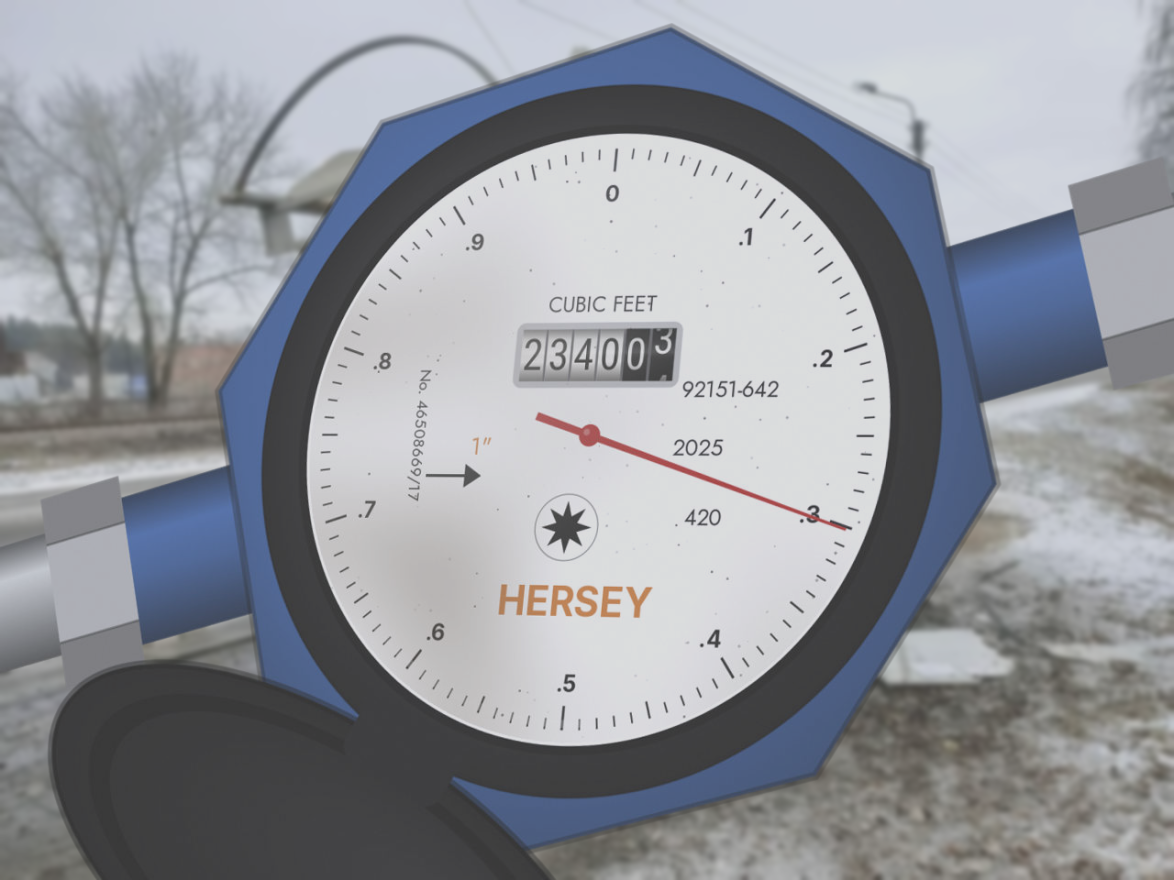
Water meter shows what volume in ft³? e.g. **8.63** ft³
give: **234003.30** ft³
